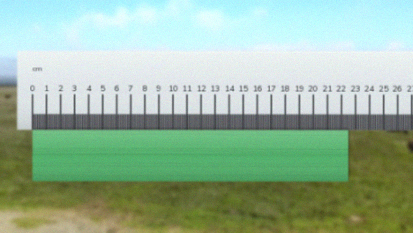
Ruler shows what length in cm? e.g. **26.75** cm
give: **22.5** cm
